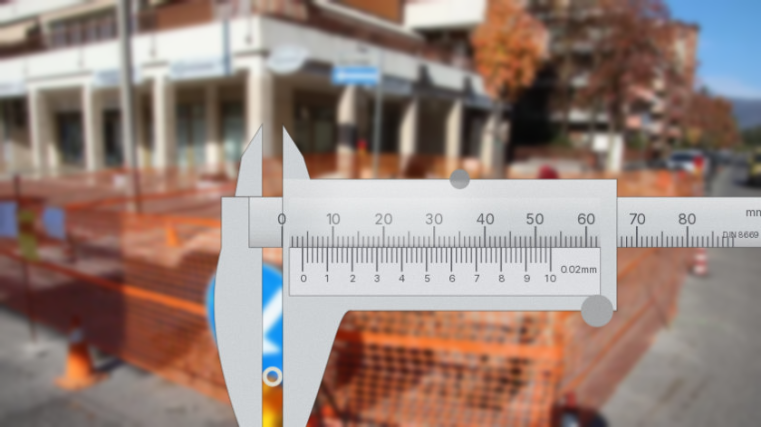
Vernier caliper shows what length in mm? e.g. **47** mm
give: **4.0** mm
